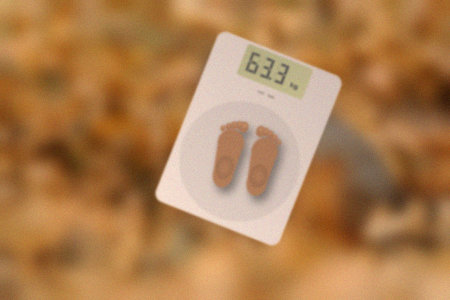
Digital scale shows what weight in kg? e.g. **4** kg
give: **63.3** kg
